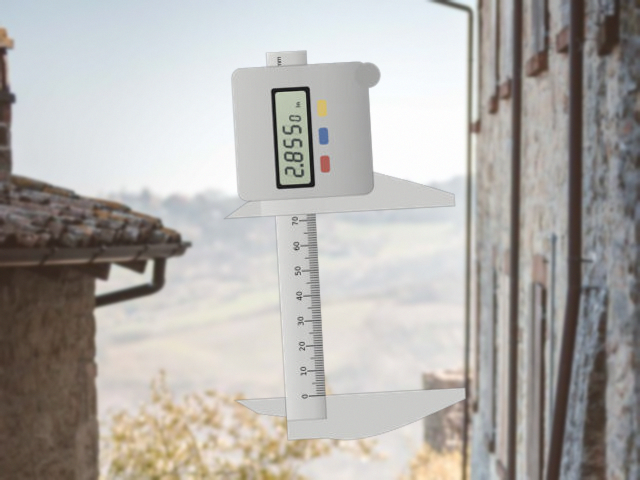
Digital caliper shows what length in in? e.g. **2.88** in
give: **2.8550** in
